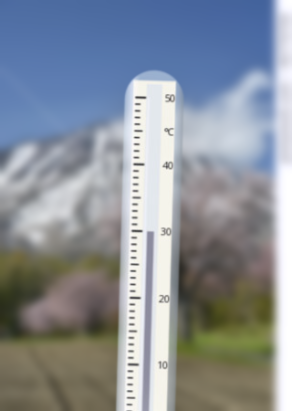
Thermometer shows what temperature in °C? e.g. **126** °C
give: **30** °C
